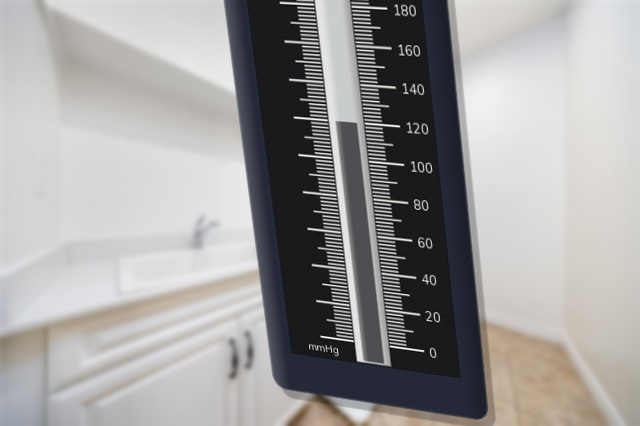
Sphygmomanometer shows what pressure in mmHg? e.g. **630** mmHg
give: **120** mmHg
